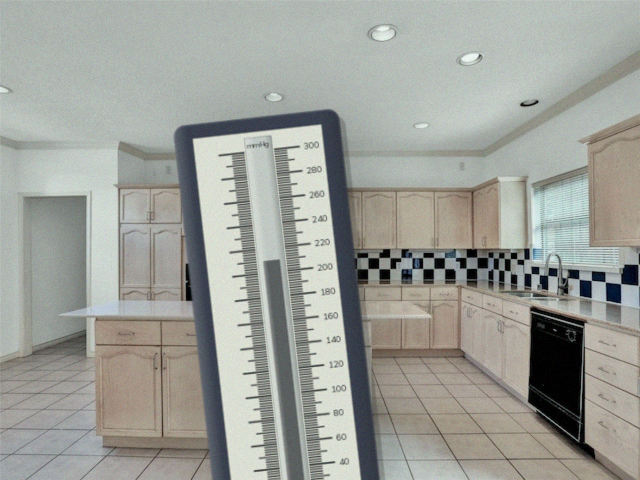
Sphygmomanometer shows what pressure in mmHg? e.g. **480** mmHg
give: **210** mmHg
